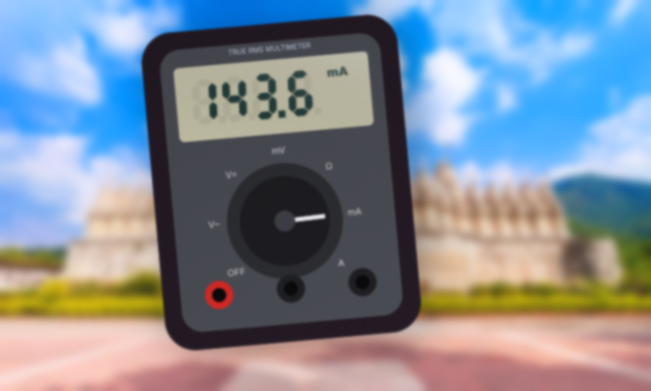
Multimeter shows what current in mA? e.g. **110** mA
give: **143.6** mA
